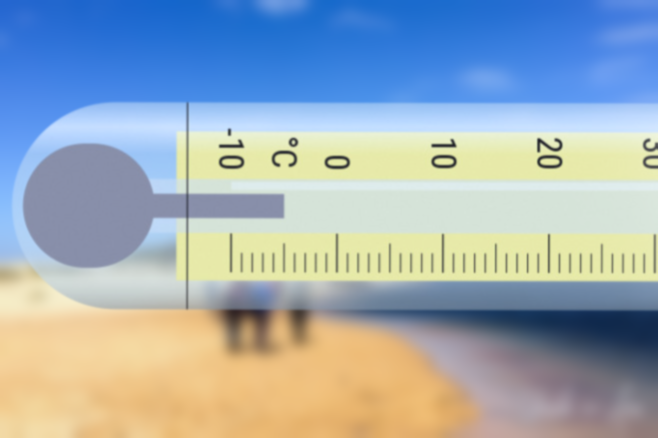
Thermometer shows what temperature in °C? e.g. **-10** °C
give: **-5** °C
